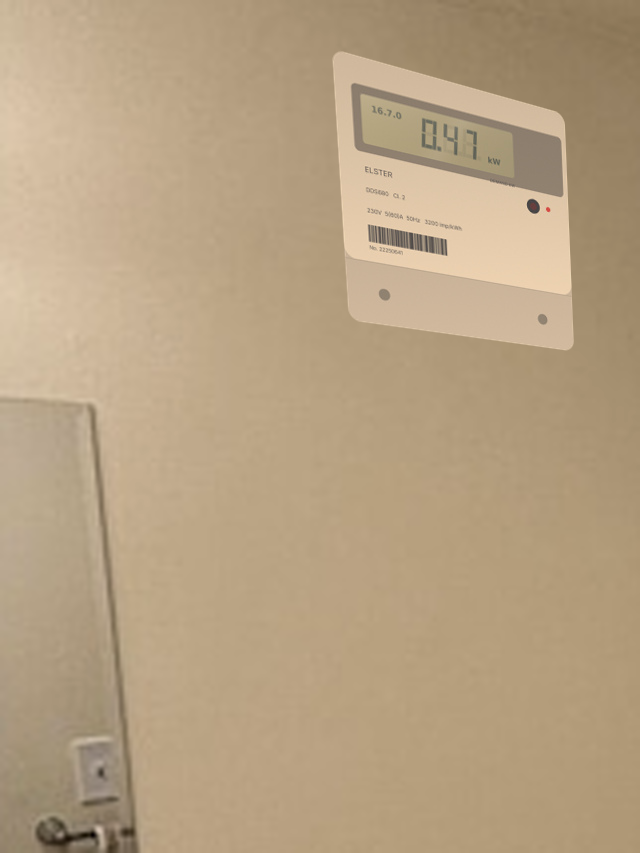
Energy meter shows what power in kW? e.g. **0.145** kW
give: **0.47** kW
